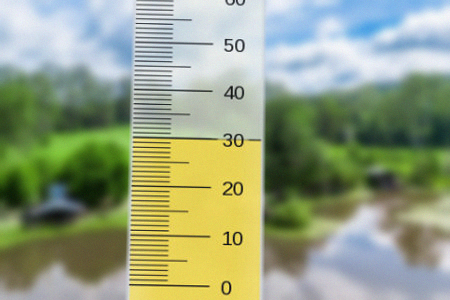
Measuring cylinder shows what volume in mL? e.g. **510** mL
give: **30** mL
